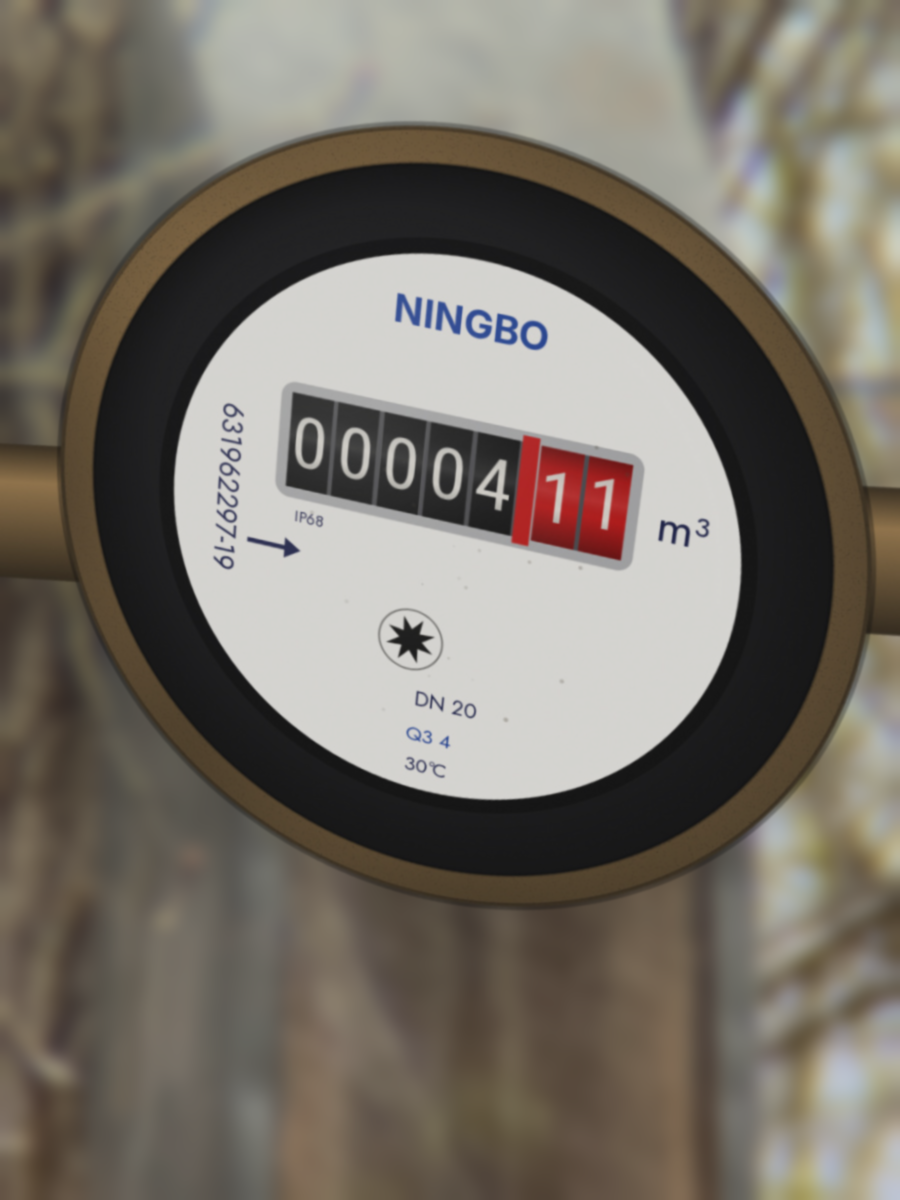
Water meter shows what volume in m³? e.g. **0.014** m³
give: **4.11** m³
